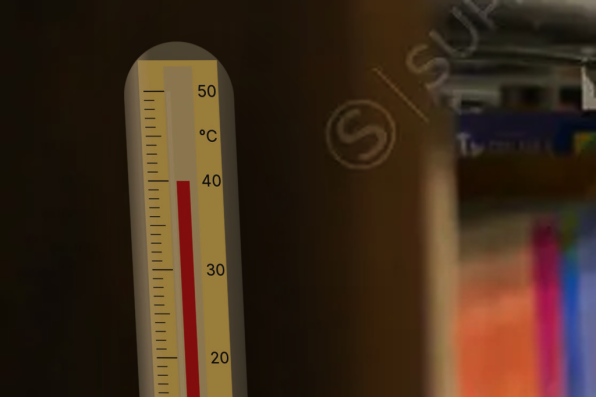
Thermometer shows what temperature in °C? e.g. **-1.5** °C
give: **40** °C
